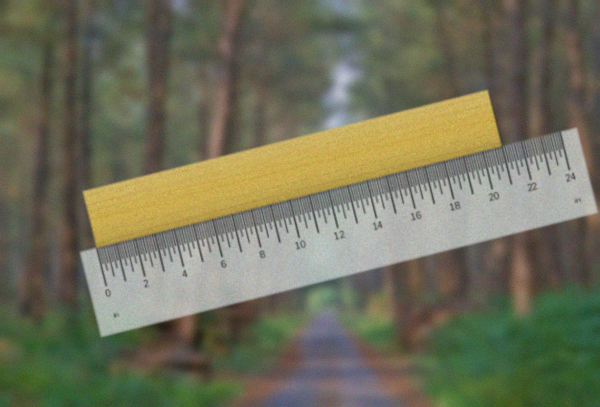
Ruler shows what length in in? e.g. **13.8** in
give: **21** in
